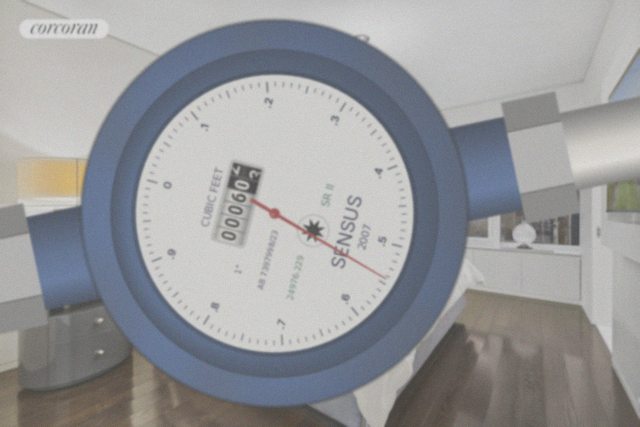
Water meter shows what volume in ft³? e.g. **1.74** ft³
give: **602.54** ft³
